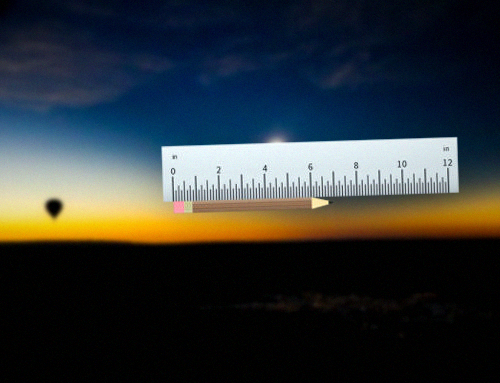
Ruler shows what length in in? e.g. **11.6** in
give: **7** in
